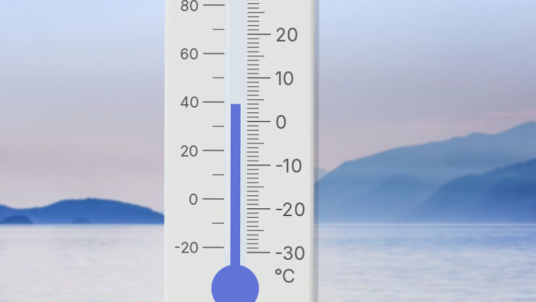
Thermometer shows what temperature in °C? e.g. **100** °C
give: **4** °C
